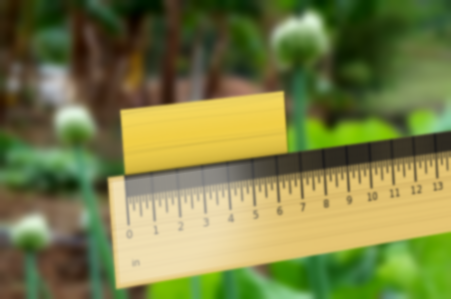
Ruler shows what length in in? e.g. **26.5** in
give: **6.5** in
